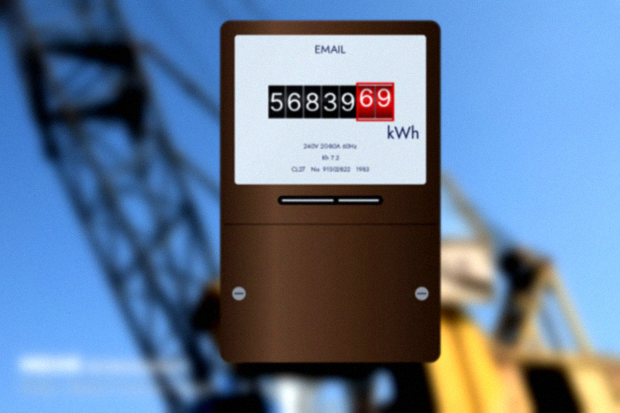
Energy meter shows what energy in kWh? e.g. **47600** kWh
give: **56839.69** kWh
